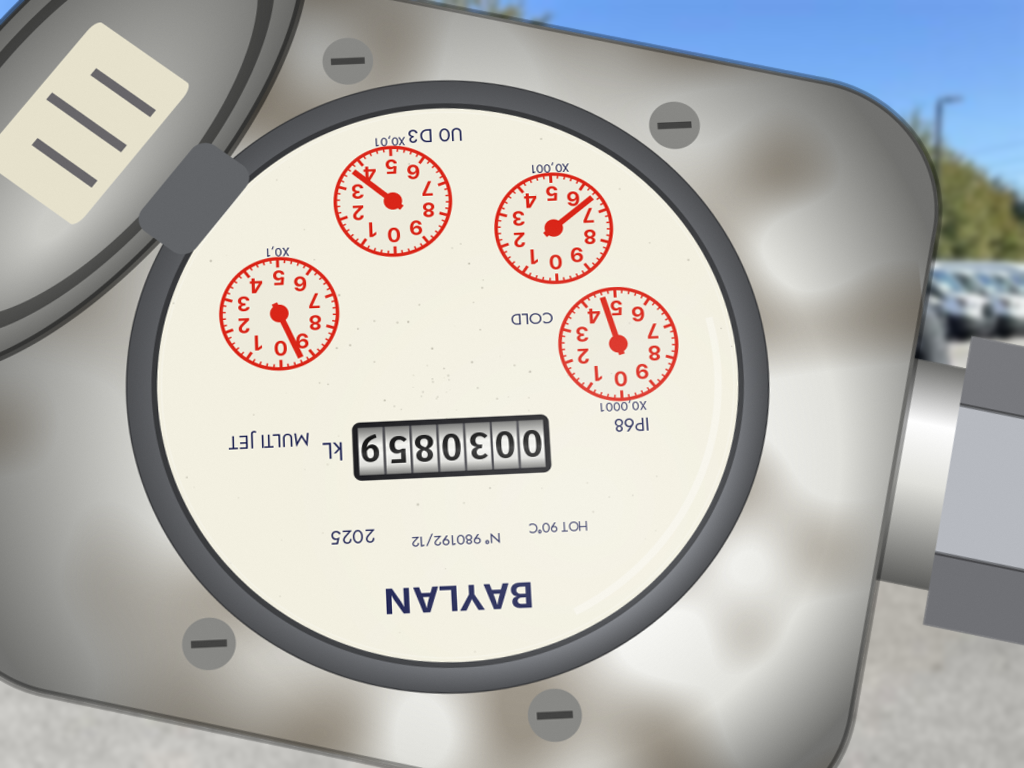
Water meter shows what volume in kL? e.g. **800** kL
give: **30858.9364** kL
